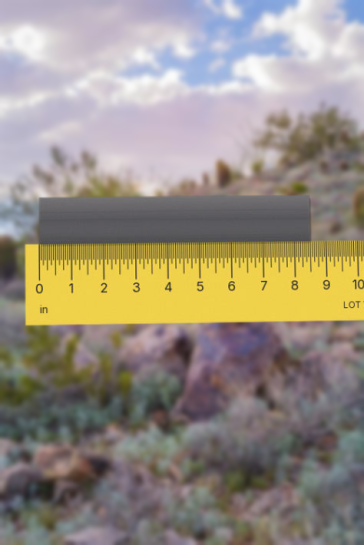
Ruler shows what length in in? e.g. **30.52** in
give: **8.5** in
